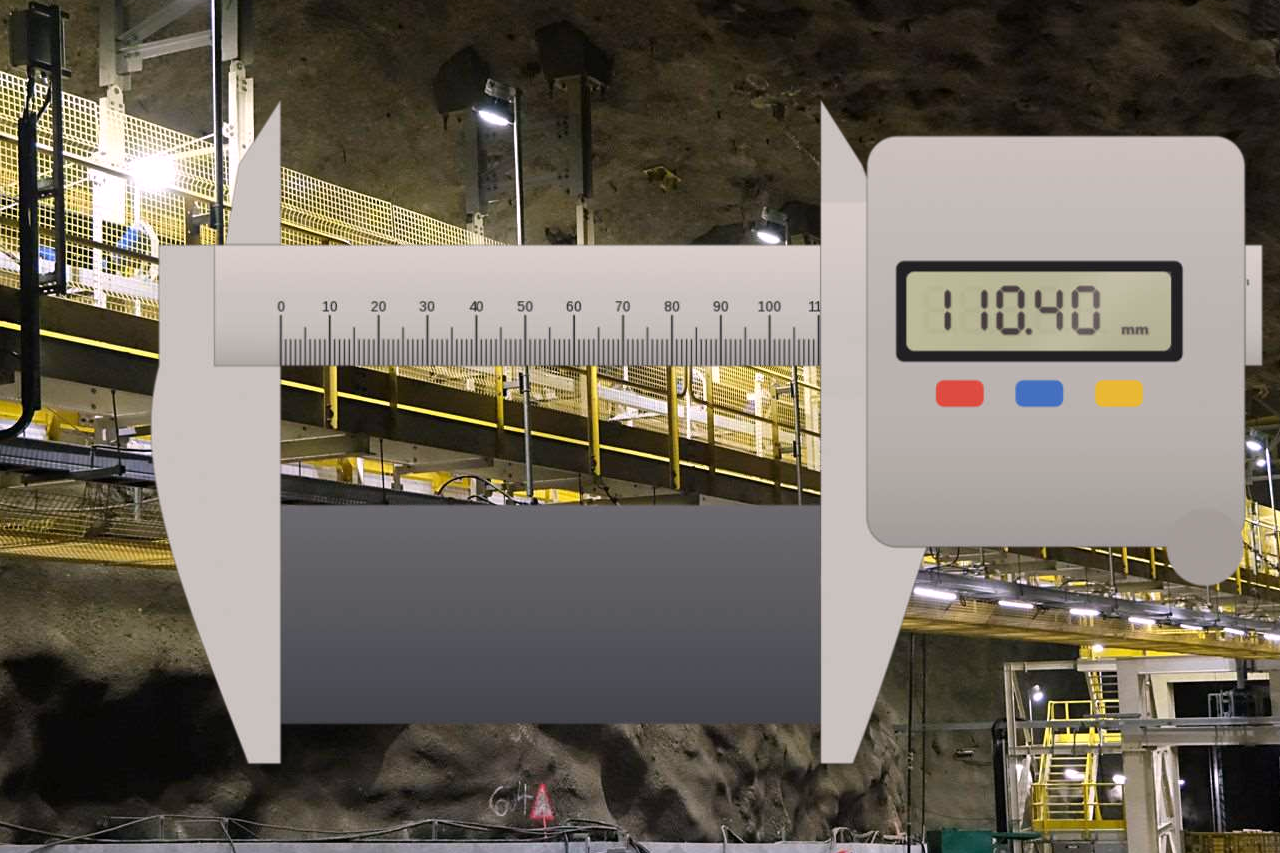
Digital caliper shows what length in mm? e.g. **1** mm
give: **110.40** mm
